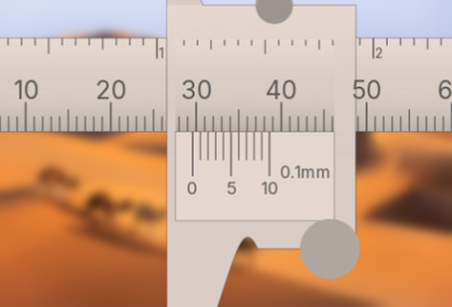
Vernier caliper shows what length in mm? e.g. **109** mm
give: **29.6** mm
